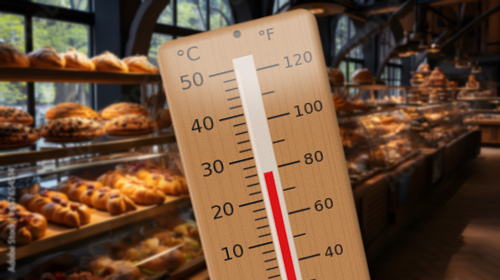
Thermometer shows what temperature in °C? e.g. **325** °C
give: **26** °C
